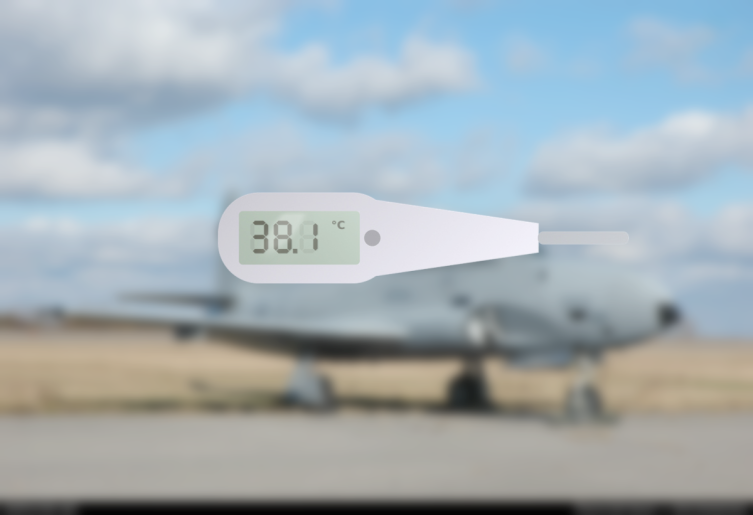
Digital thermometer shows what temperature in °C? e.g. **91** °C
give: **38.1** °C
